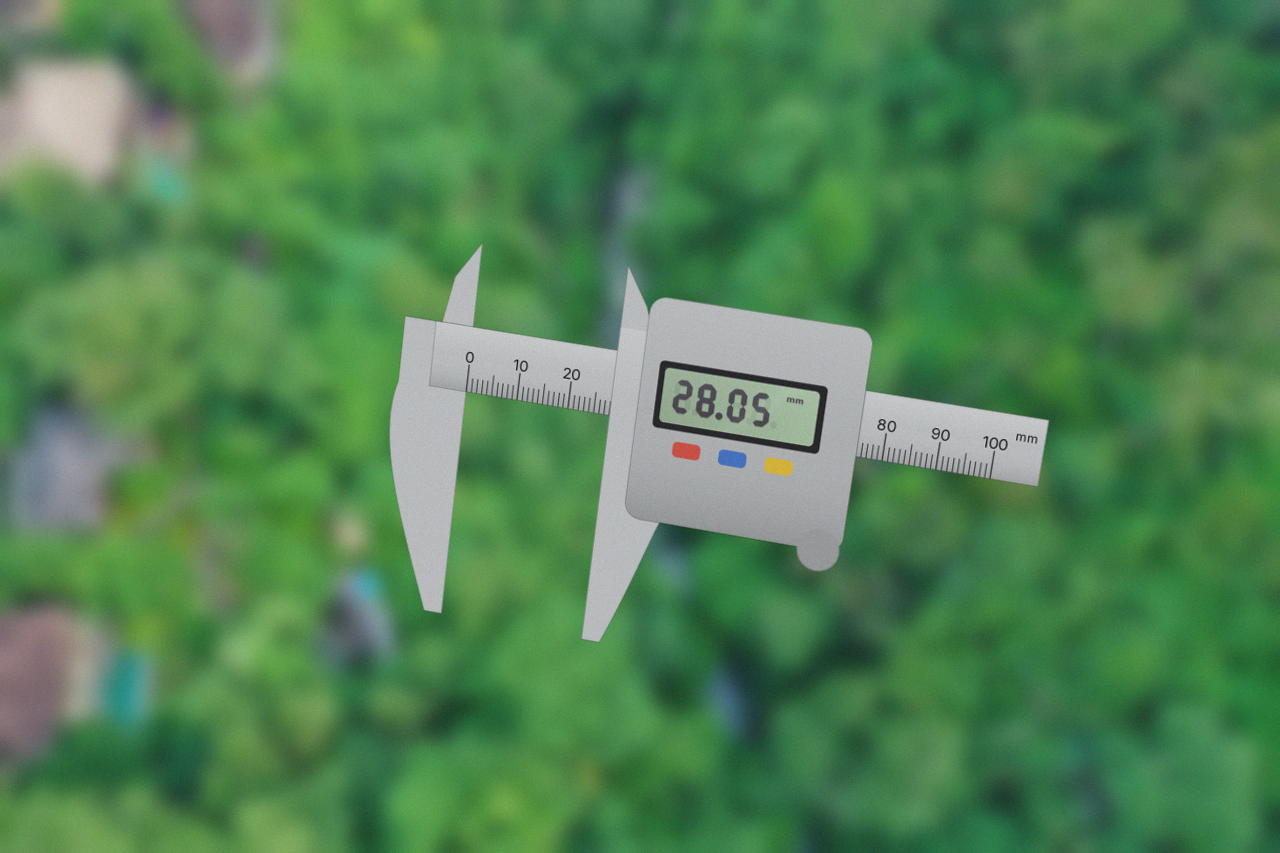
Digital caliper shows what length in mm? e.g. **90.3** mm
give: **28.05** mm
